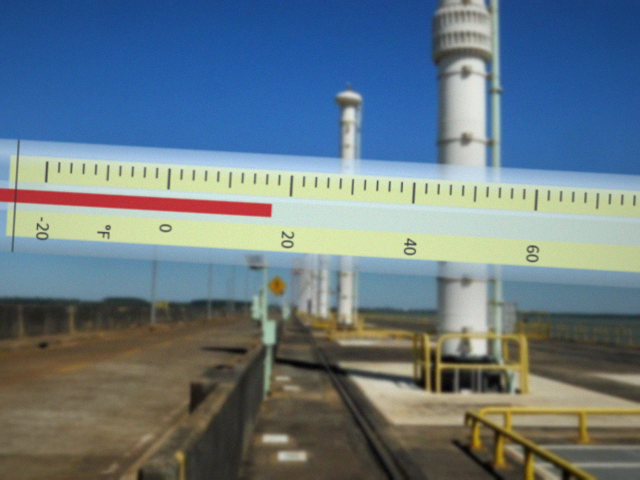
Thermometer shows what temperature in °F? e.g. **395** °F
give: **17** °F
